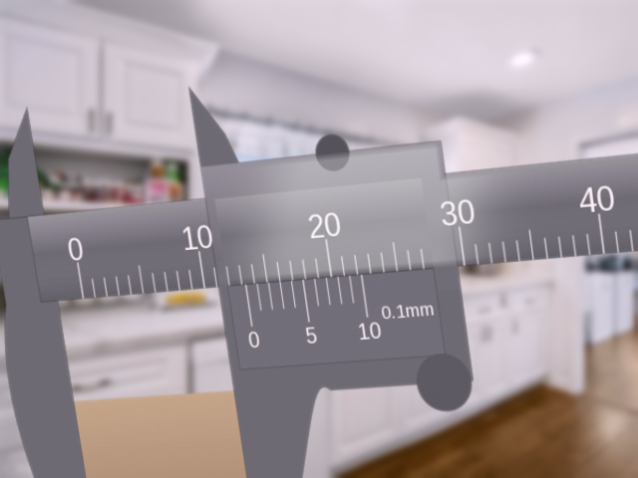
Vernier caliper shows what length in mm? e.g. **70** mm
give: **13.3** mm
